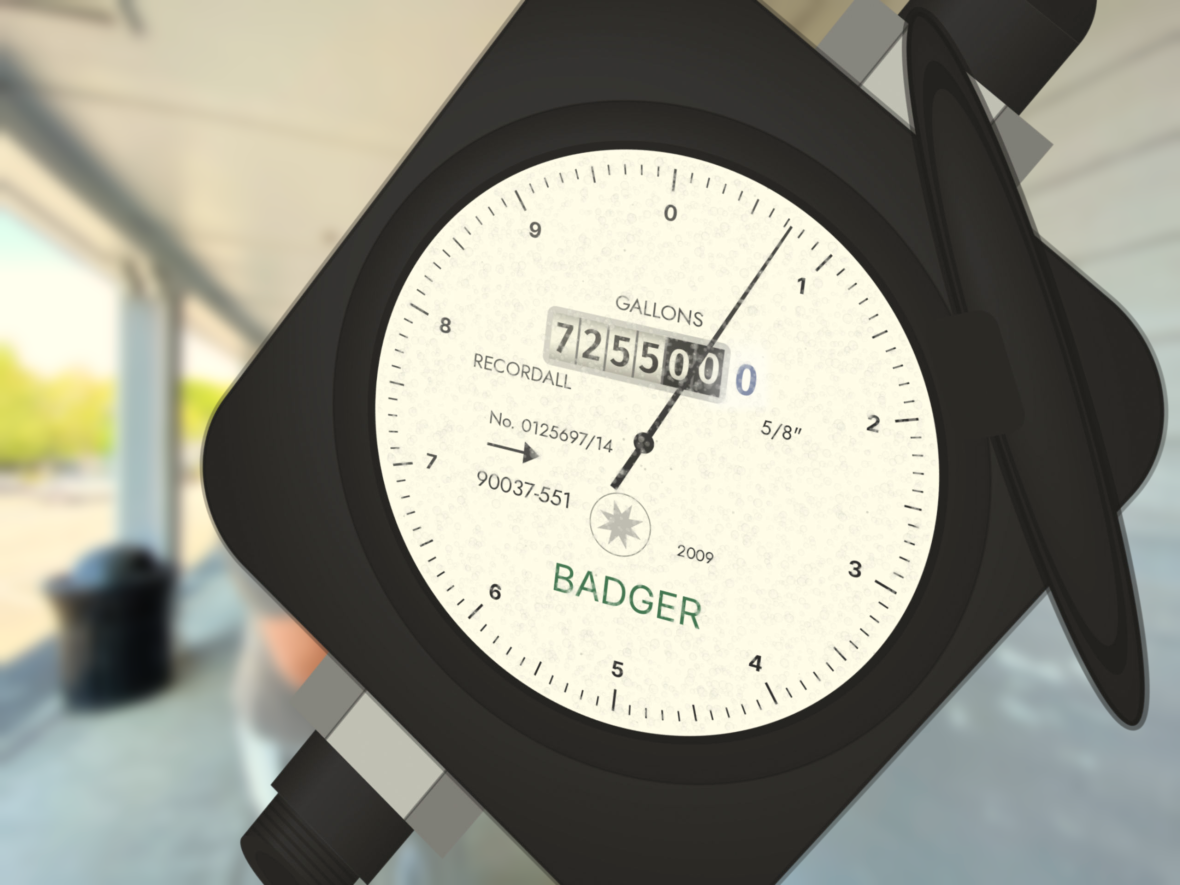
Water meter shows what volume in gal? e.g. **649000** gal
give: **7255000.7** gal
